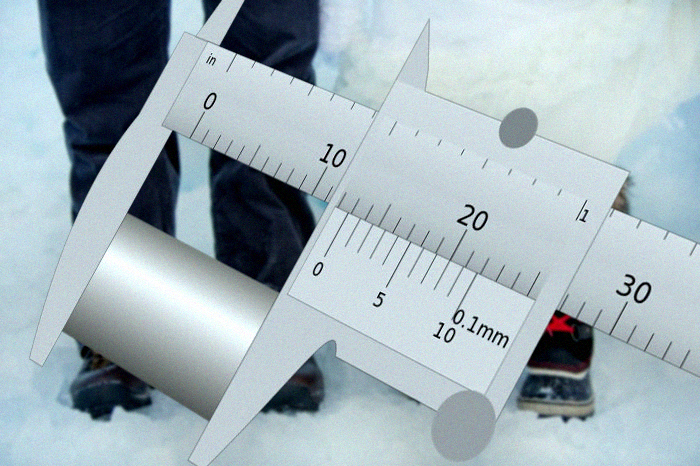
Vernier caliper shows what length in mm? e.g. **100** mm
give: **12.8** mm
